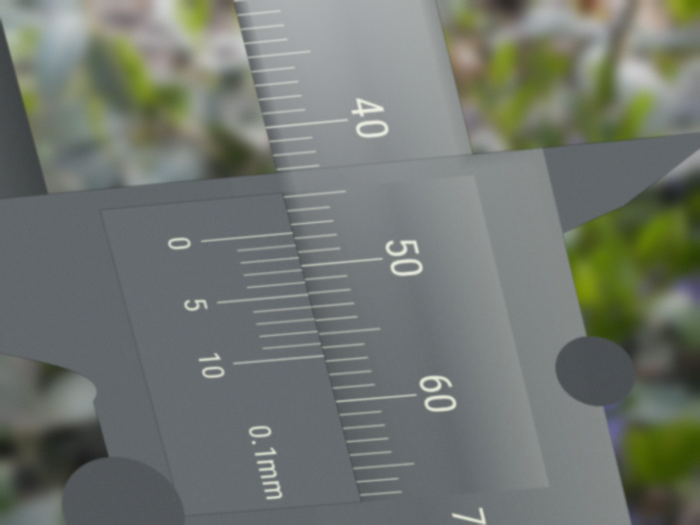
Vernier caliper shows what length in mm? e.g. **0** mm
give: **47.6** mm
